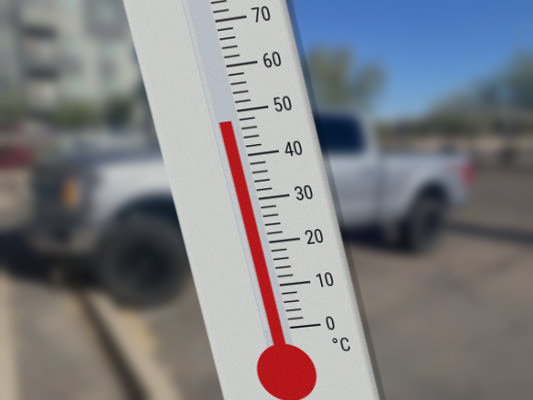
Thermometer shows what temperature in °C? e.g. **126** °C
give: **48** °C
